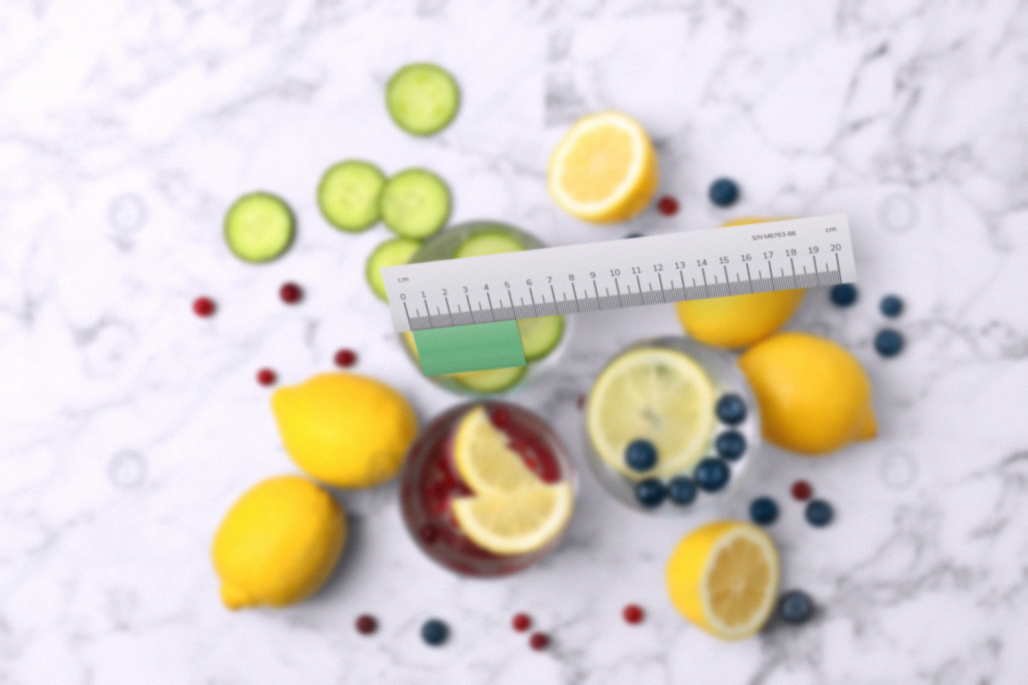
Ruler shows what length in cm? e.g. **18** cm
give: **5** cm
